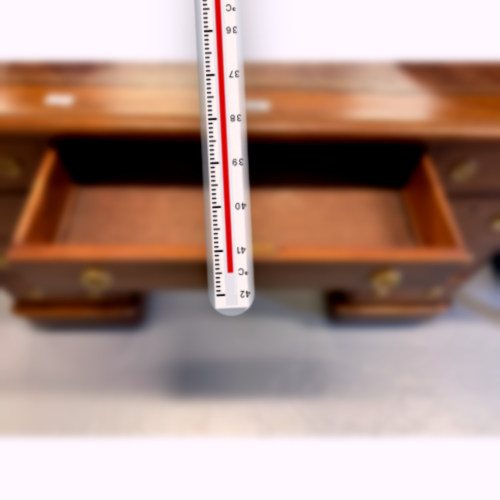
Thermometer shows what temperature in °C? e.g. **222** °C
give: **41.5** °C
